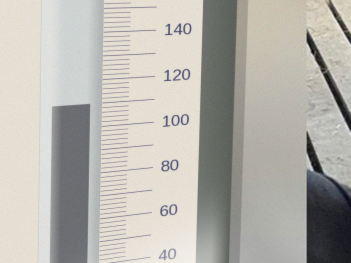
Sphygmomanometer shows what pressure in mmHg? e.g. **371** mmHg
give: **110** mmHg
